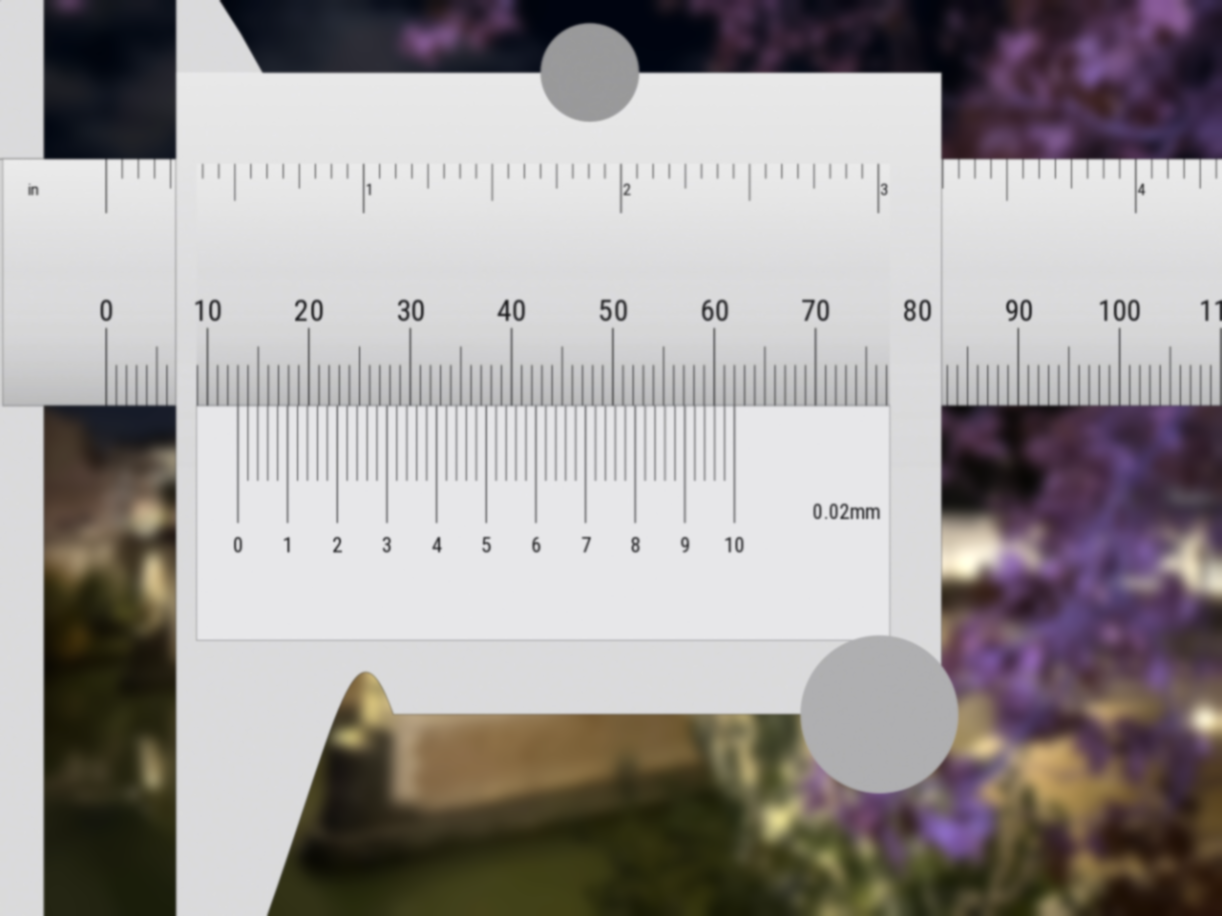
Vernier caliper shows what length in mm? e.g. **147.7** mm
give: **13.0** mm
